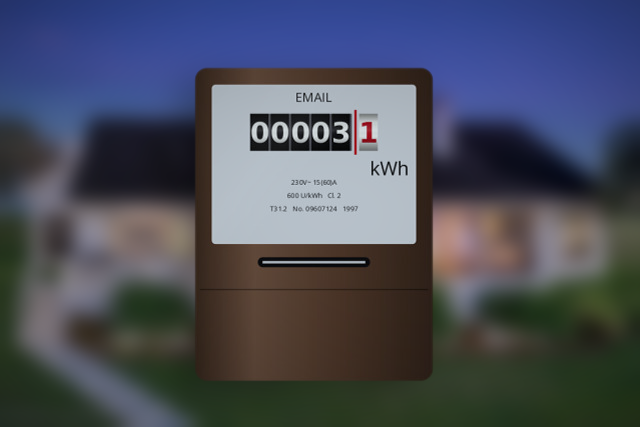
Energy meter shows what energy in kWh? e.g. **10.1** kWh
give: **3.1** kWh
